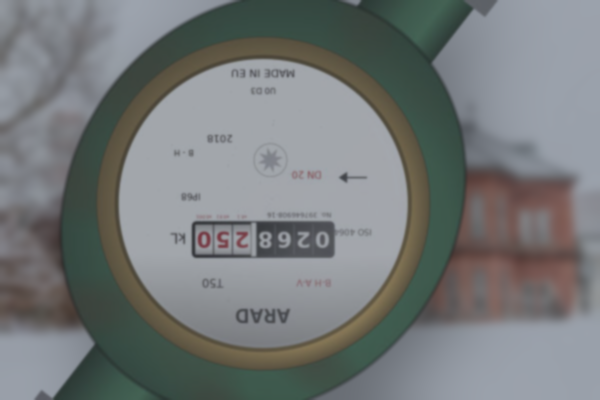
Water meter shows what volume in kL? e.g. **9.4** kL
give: **268.250** kL
